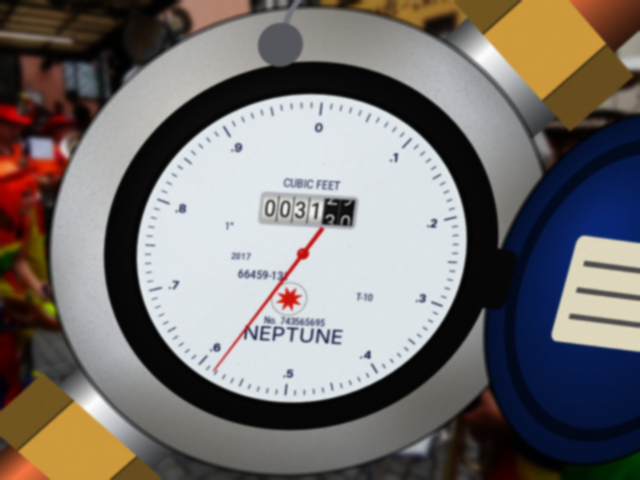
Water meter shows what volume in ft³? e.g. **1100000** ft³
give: **3129.58** ft³
